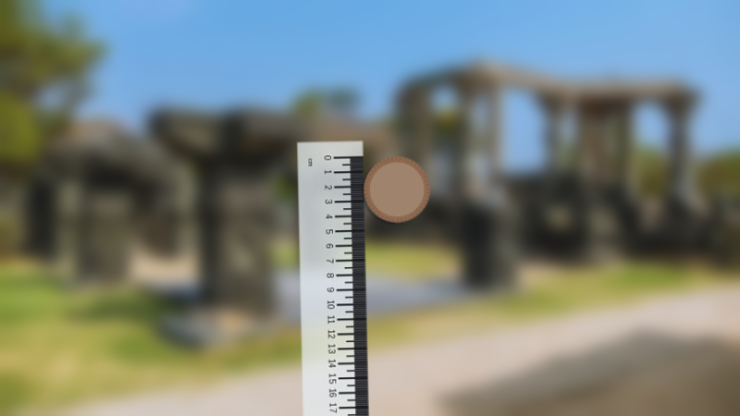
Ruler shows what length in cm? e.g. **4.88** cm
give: **4.5** cm
